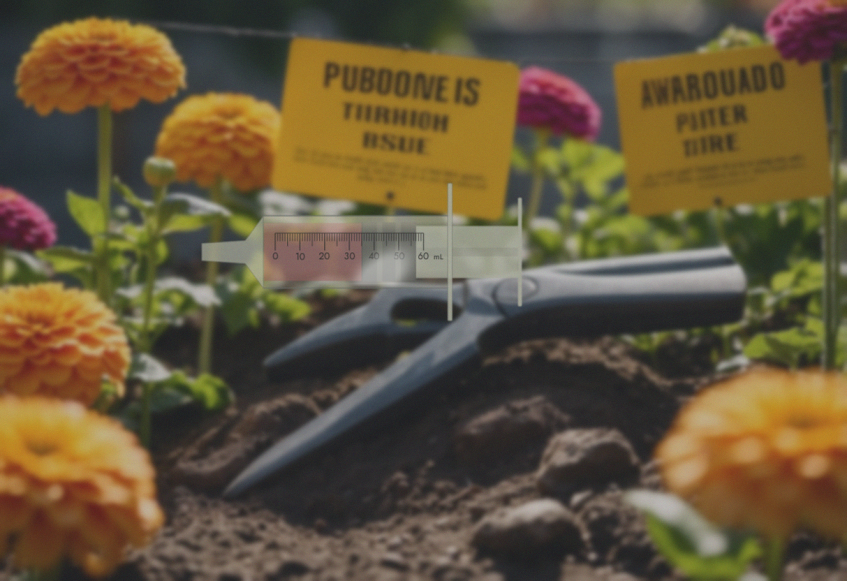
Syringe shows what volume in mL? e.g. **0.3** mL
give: **35** mL
